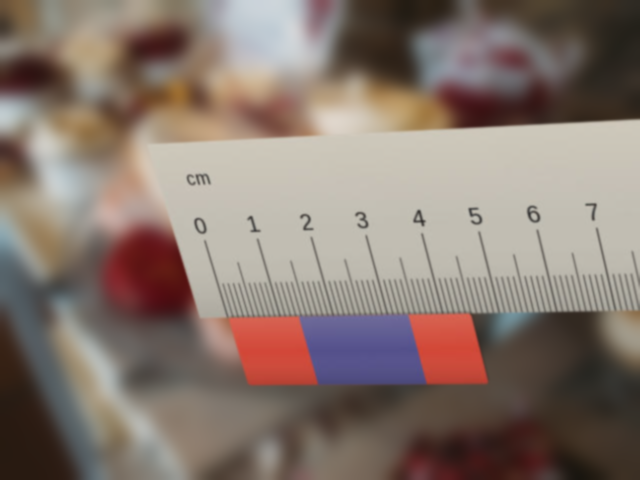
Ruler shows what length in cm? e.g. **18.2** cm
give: **4.5** cm
